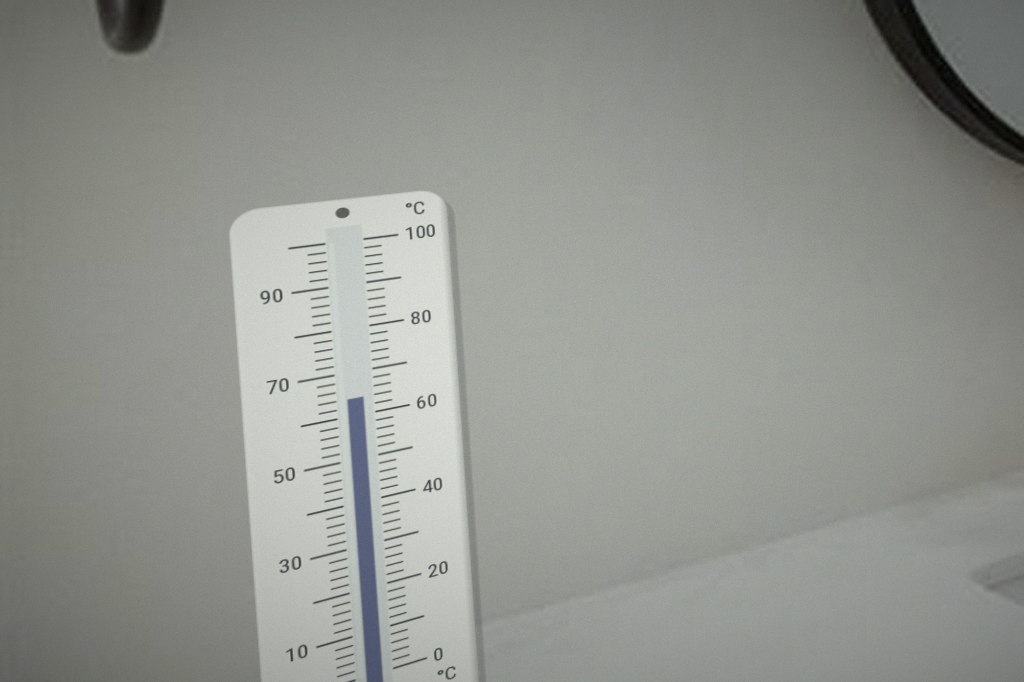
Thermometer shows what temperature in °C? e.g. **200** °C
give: **64** °C
